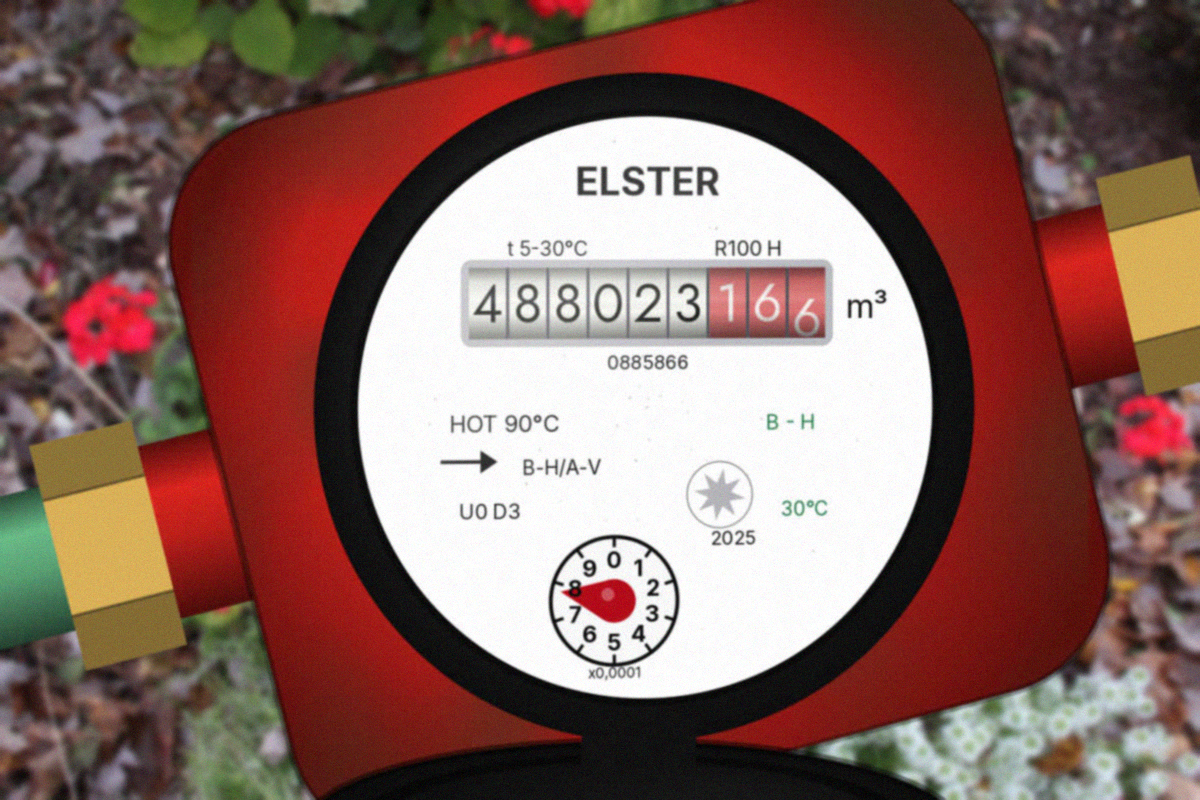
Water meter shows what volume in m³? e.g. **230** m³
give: **488023.1657** m³
